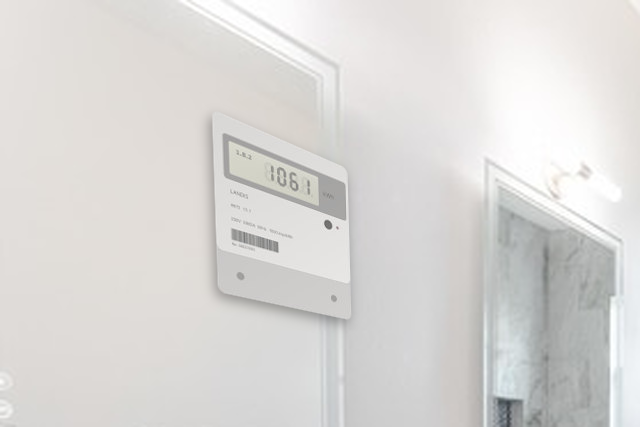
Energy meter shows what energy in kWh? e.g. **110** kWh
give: **1061** kWh
